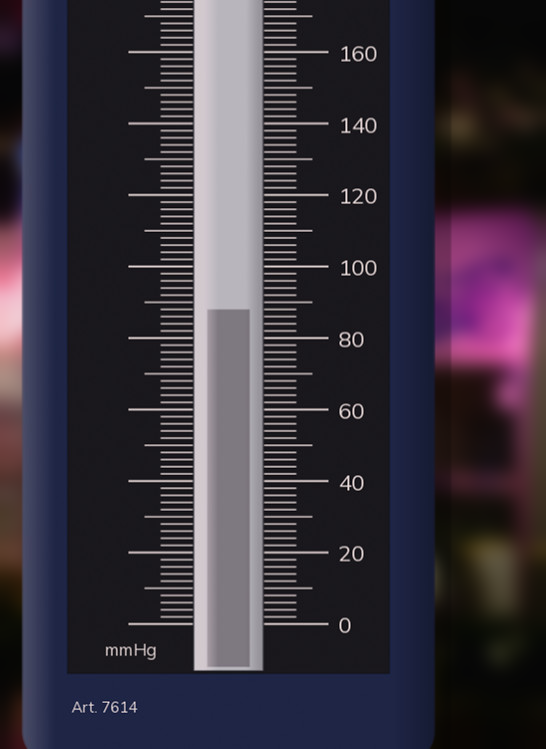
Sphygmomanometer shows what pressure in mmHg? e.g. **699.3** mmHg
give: **88** mmHg
